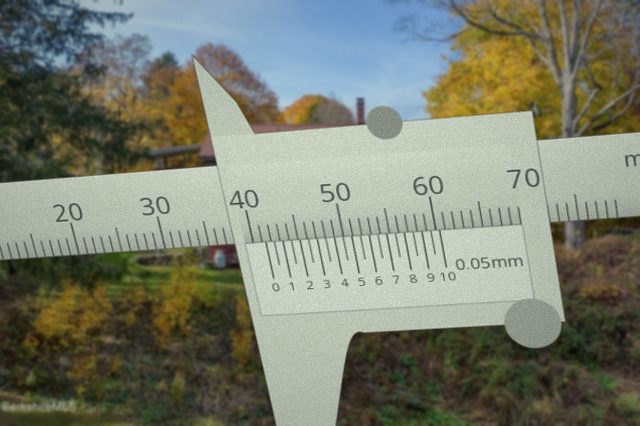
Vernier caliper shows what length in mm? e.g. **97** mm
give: **41.4** mm
